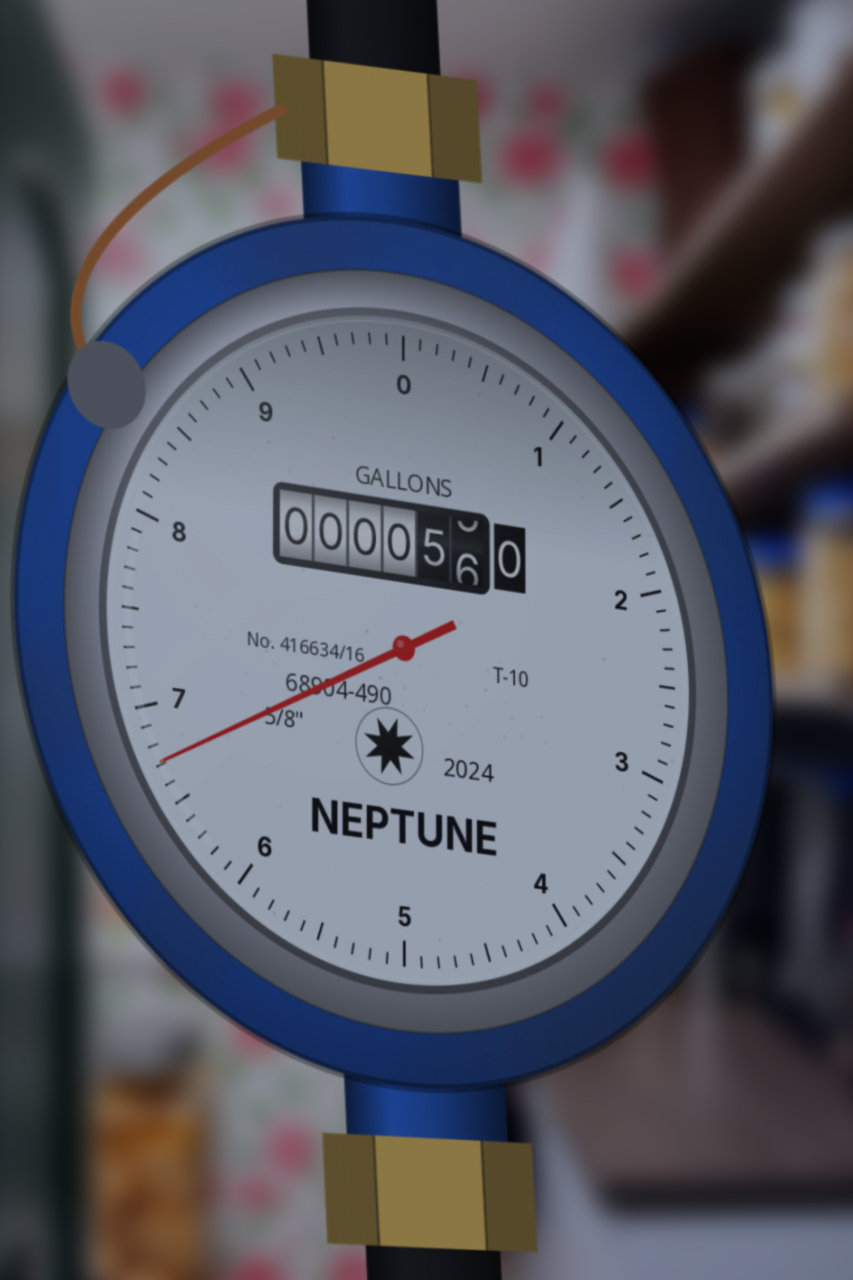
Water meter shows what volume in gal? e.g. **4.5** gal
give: **556.7** gal
